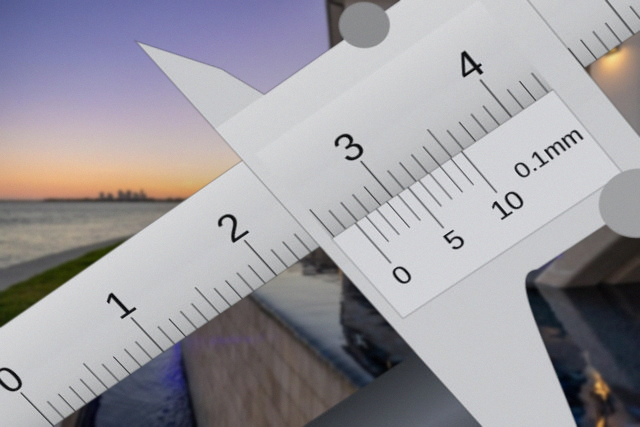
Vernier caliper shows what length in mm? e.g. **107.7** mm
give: **26.8** mm
